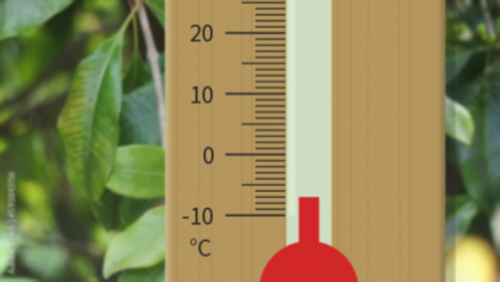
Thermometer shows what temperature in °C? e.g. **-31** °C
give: **-7** °C
